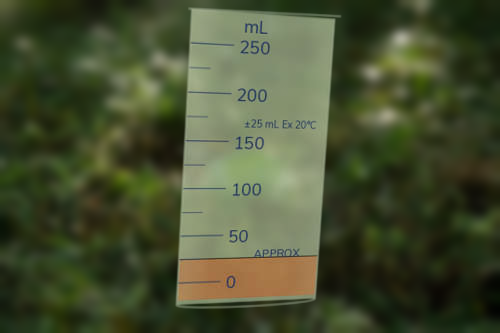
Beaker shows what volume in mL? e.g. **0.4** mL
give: **25** mL
